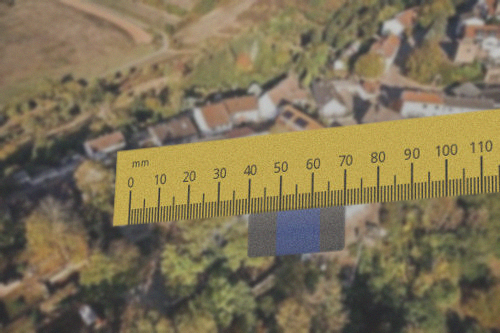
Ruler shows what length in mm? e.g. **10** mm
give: **30** mm
